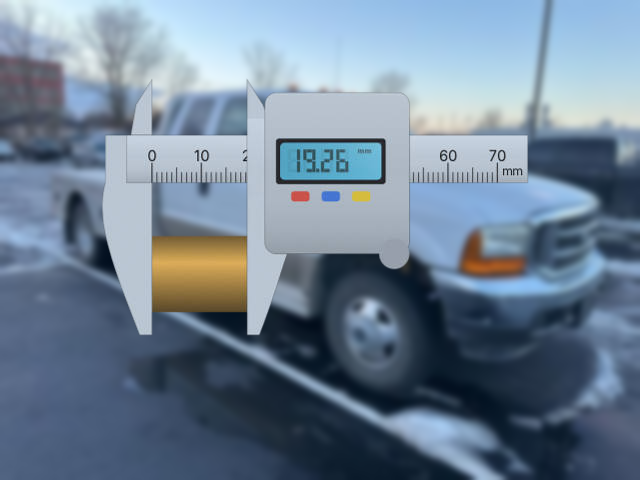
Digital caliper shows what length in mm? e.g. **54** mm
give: **19.26** mm
